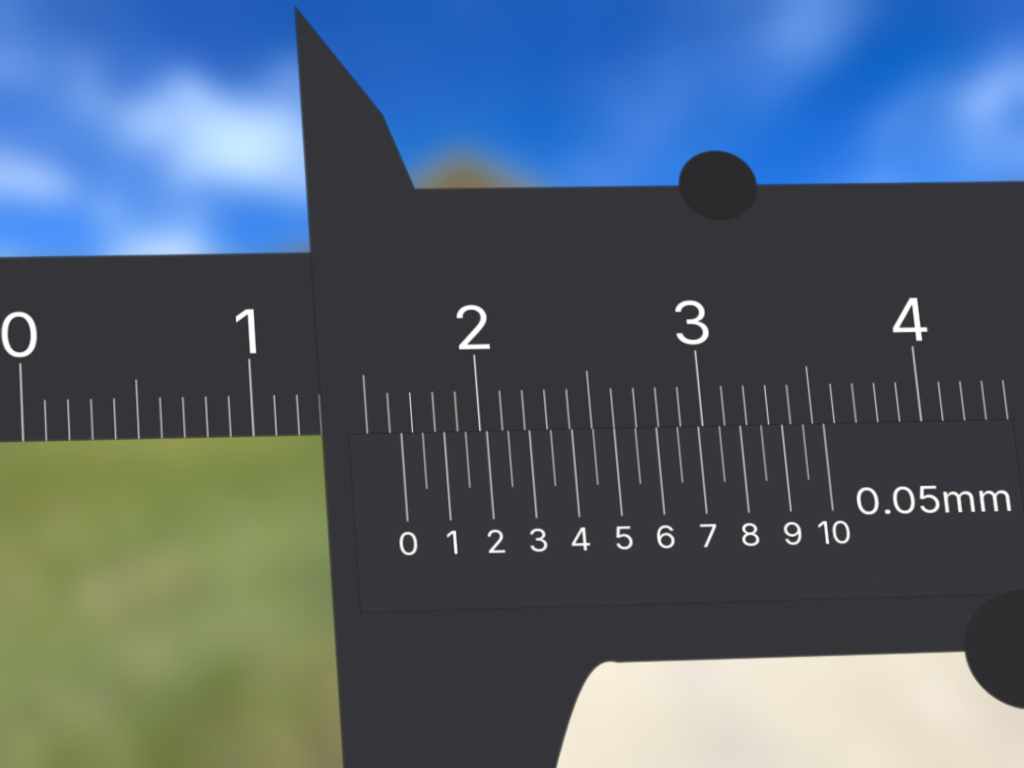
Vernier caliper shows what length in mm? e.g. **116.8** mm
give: **16.5** mm
